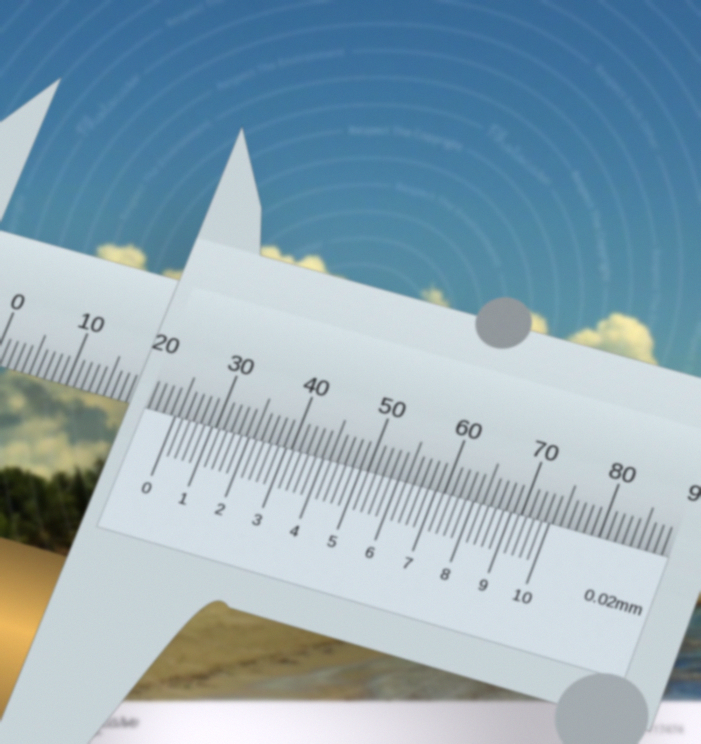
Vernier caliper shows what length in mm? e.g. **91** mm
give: **24.6** mm
